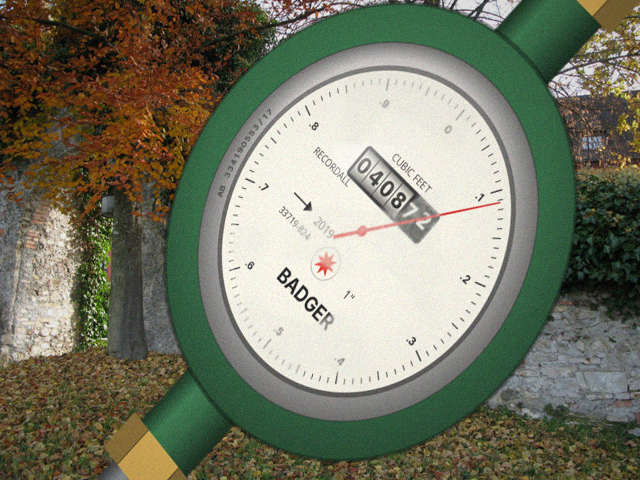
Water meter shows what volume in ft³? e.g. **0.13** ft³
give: **40872.11** ft³
